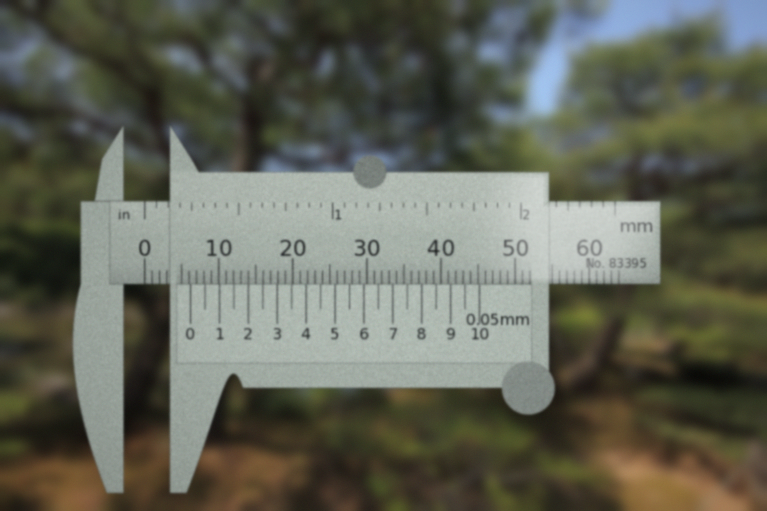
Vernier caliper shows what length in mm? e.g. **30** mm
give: **6.2** mm
